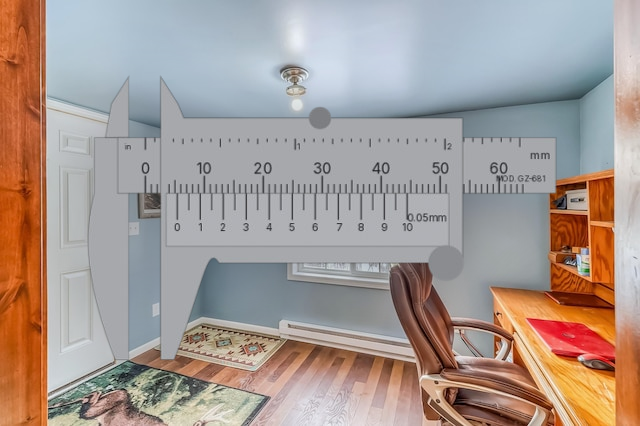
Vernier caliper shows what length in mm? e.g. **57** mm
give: **5.4** mm
